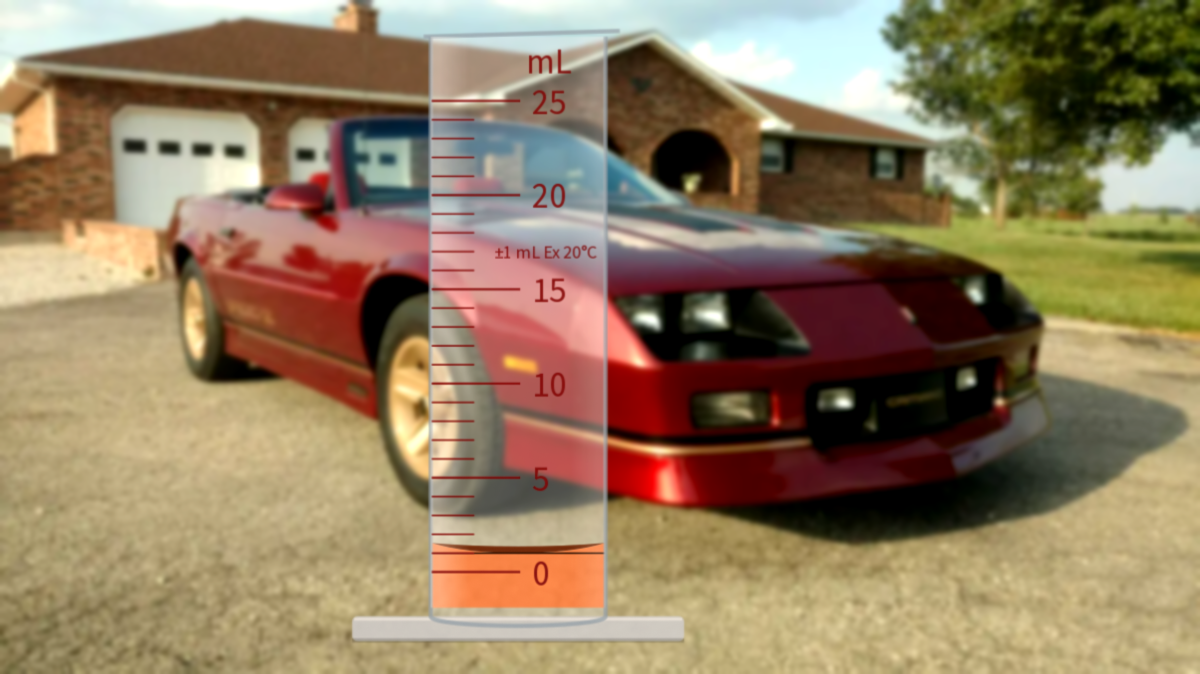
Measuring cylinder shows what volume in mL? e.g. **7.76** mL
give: **1** mL
